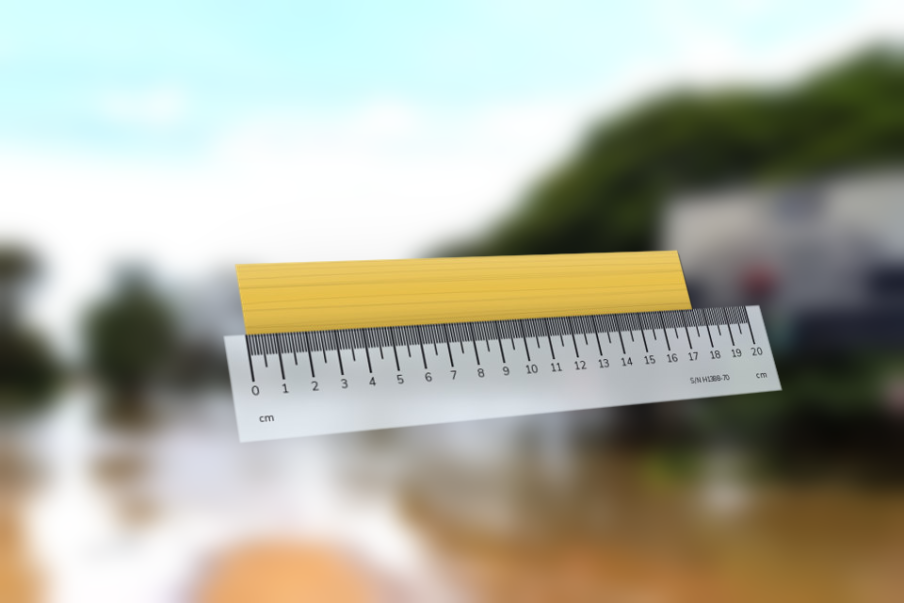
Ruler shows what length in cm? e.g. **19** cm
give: **17.5** cm
